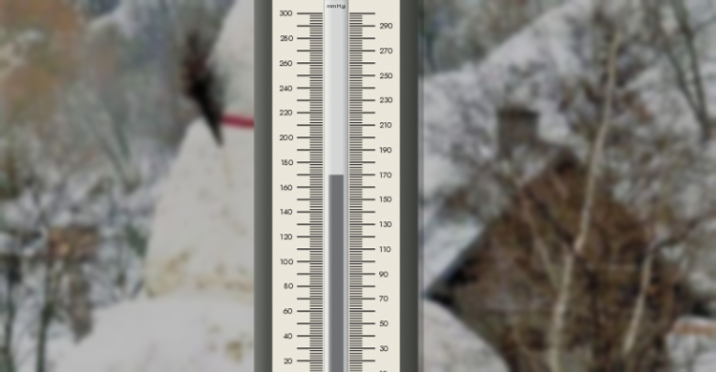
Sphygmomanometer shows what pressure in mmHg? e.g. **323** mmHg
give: **170** mmHg
